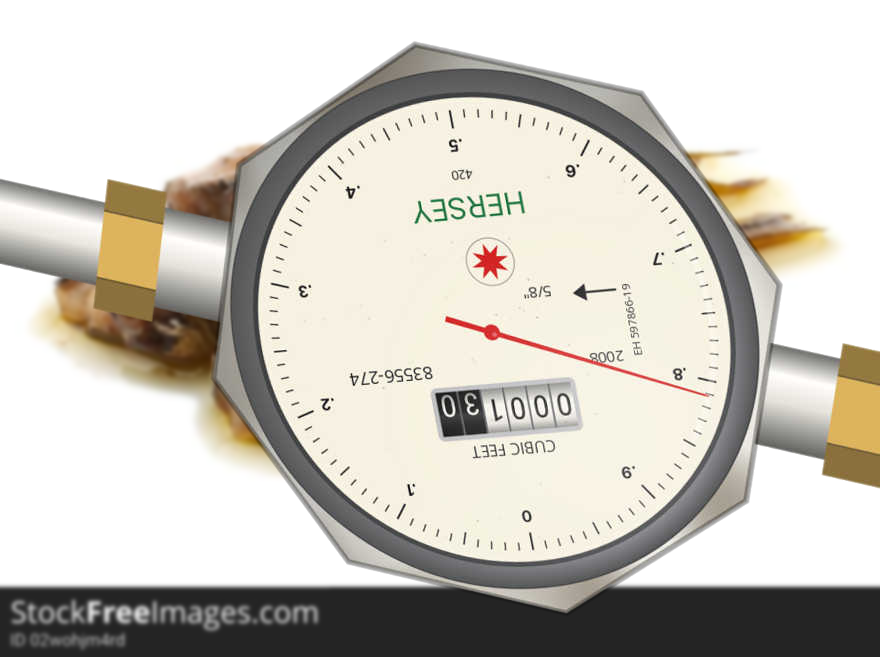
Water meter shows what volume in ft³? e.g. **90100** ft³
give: **129.81** ft³
